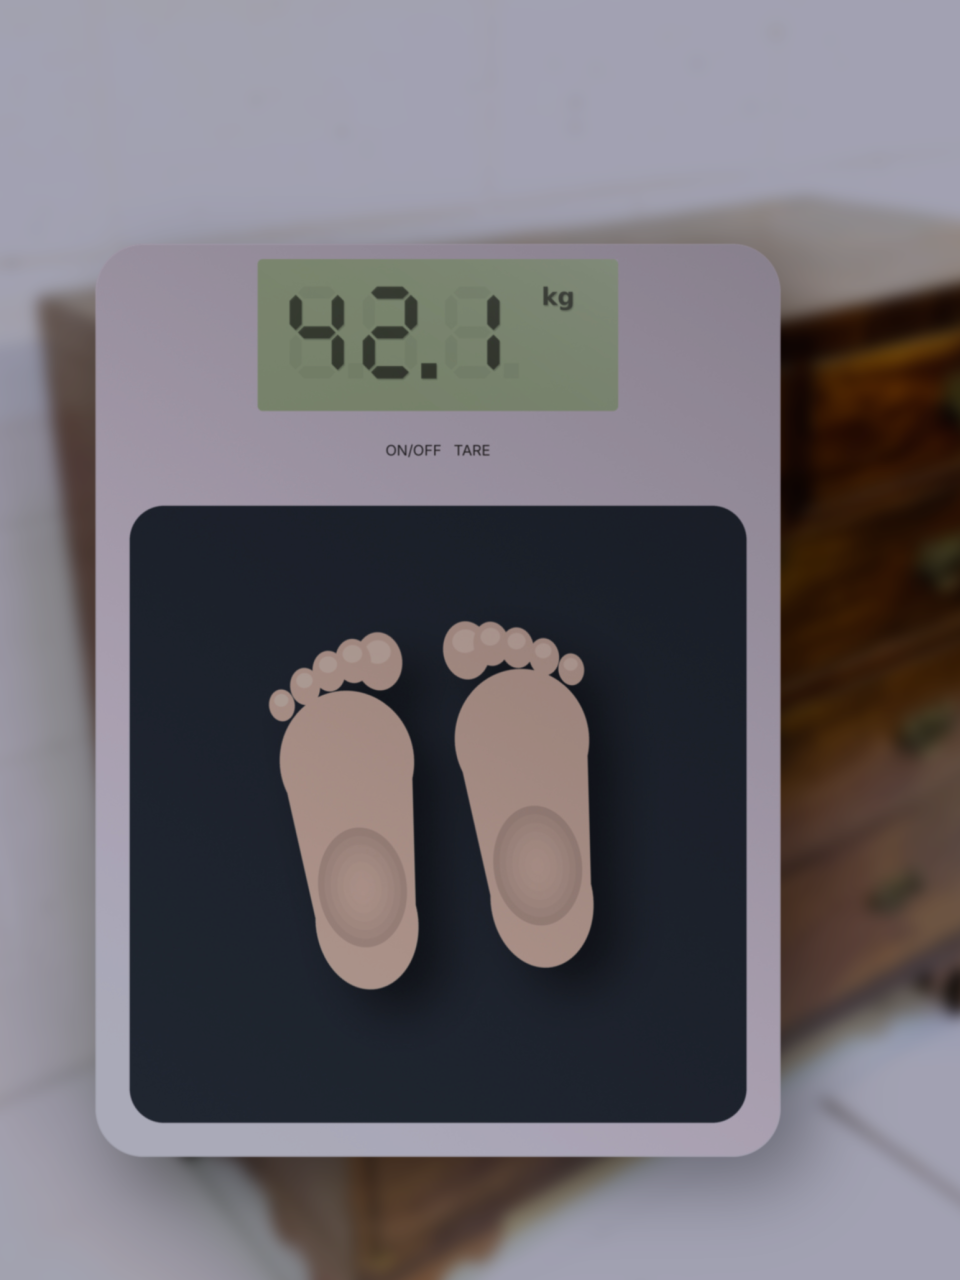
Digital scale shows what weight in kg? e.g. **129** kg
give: **42.1** kg
